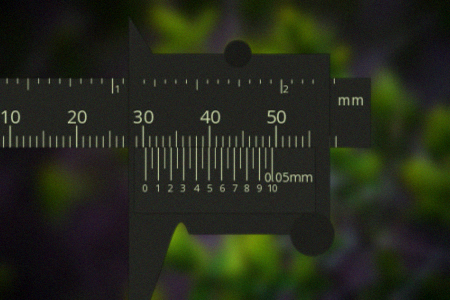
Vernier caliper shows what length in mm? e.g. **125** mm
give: **30.4** mm
